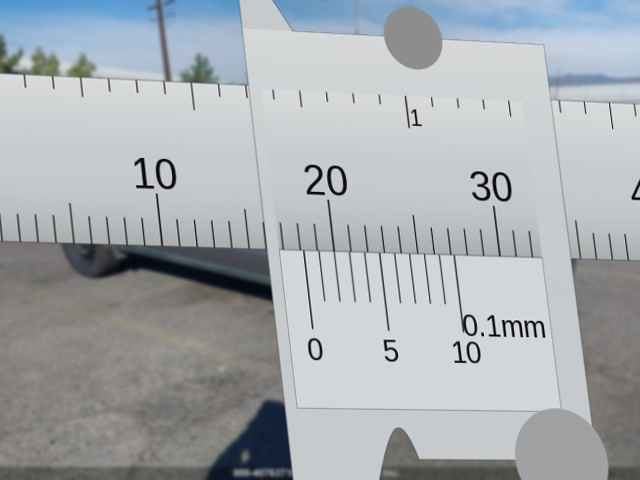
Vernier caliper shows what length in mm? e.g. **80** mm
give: **18.2** mm
